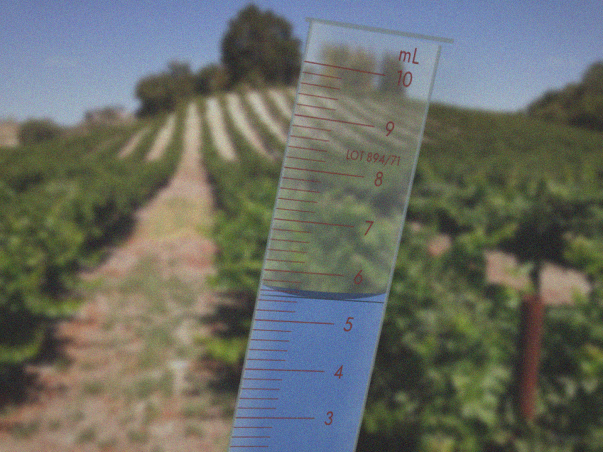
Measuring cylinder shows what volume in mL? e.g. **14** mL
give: **5.5** mL
